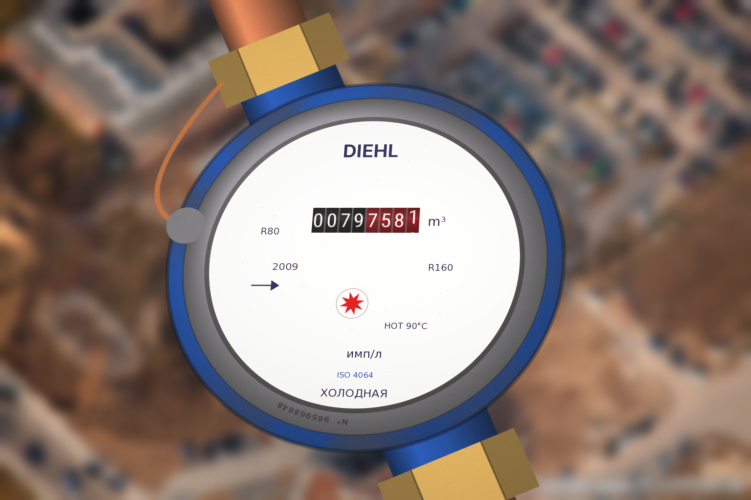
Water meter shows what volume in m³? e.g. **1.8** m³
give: **79.7581** m³
